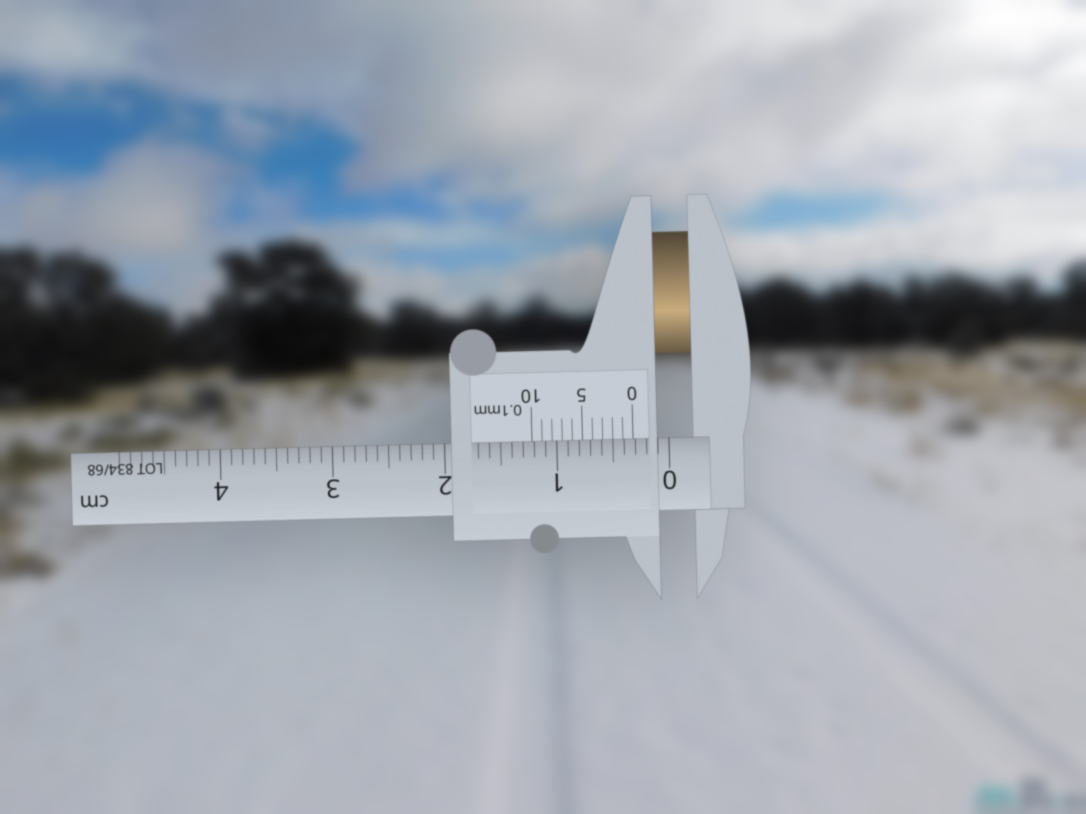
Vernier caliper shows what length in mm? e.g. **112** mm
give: **3.2** mm
